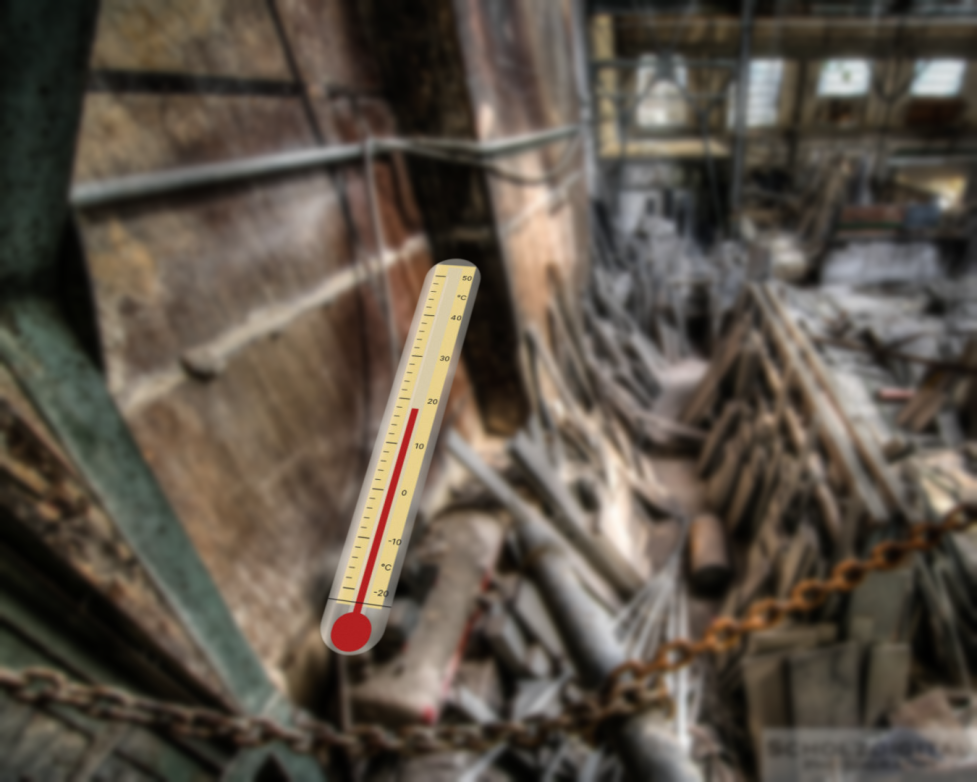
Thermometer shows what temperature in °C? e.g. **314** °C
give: **18** °C
